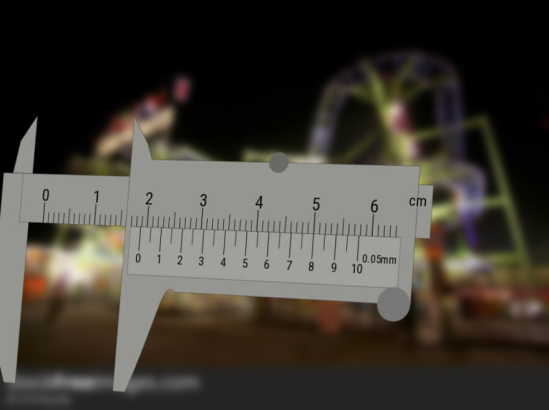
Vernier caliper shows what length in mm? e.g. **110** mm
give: **18.8** mm
